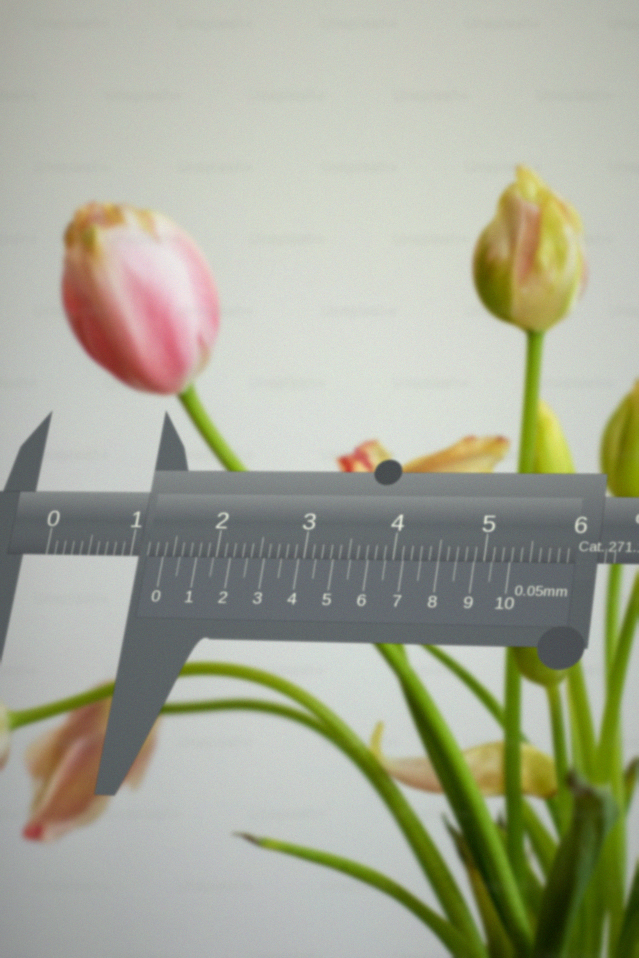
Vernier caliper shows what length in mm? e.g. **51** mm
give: **13.8** mm
